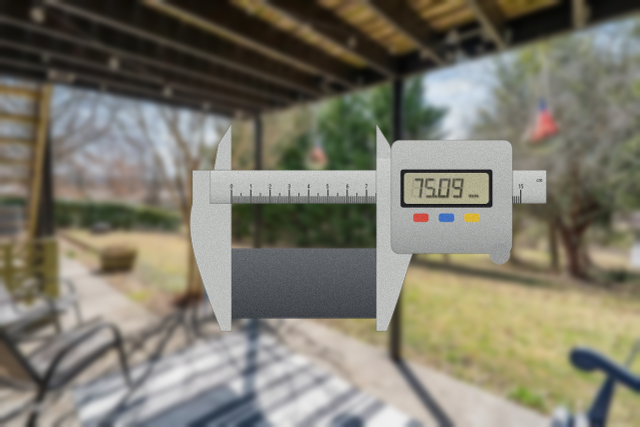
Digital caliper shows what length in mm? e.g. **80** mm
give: **75.09** mm
